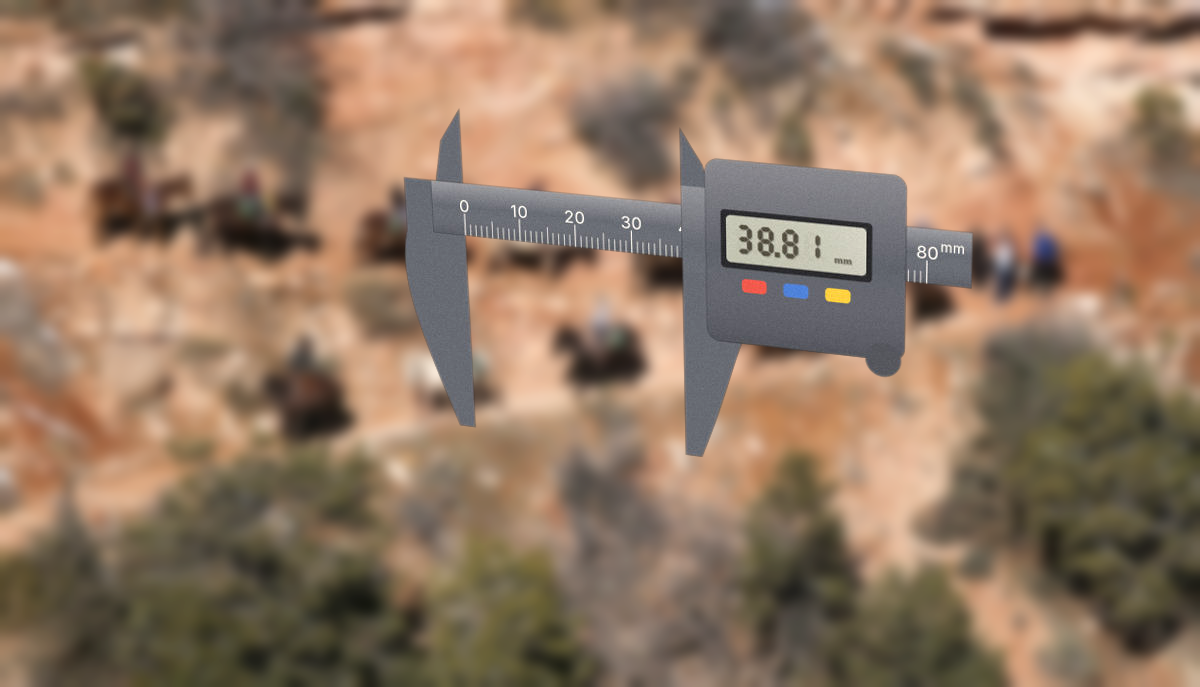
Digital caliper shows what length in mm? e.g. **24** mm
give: **38.81** mm
